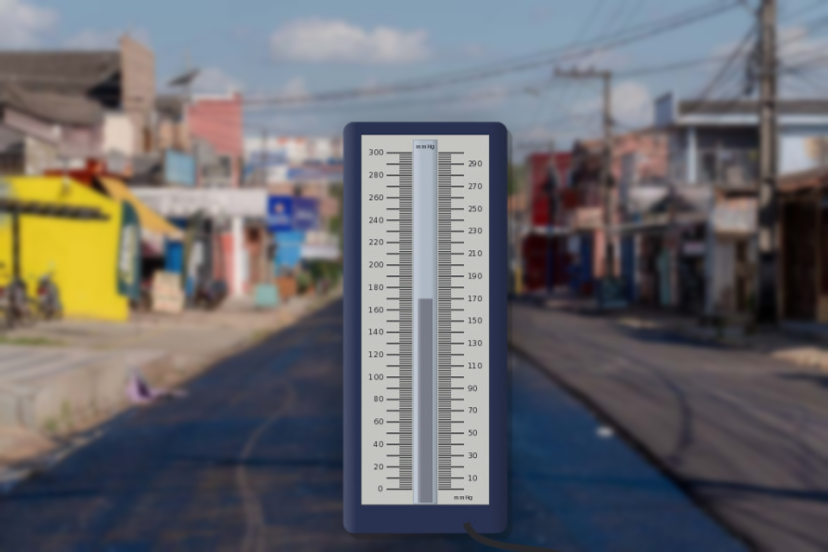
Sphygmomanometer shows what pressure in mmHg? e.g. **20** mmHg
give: **170** mmHg
